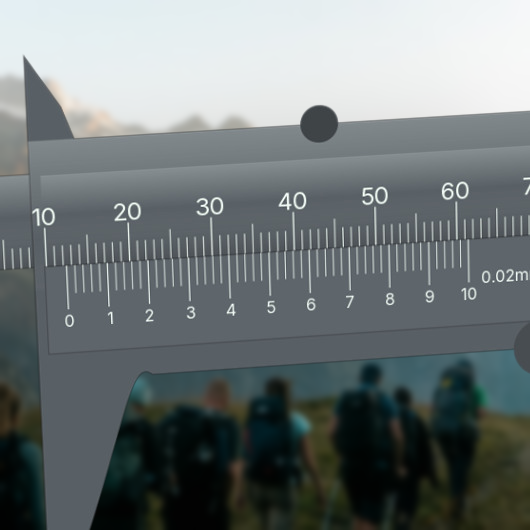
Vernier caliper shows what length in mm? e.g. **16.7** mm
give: **12.4** mm
